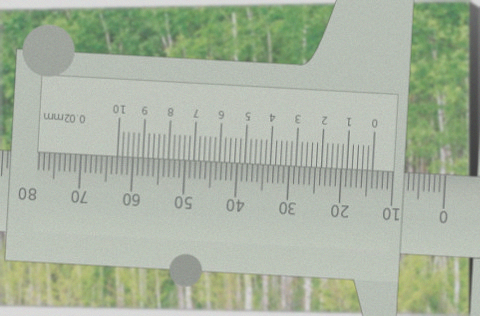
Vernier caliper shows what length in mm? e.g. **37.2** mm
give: **14.0** mm
